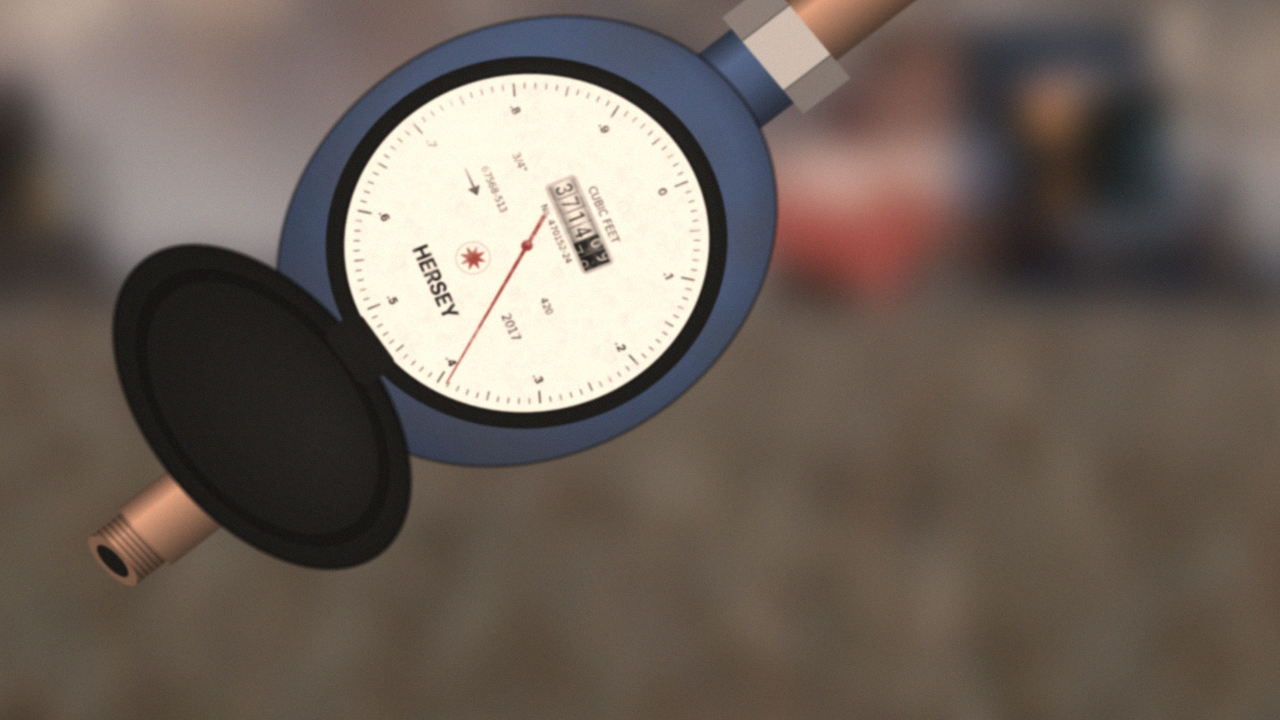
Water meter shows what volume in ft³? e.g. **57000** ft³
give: **371469.39** ft³
